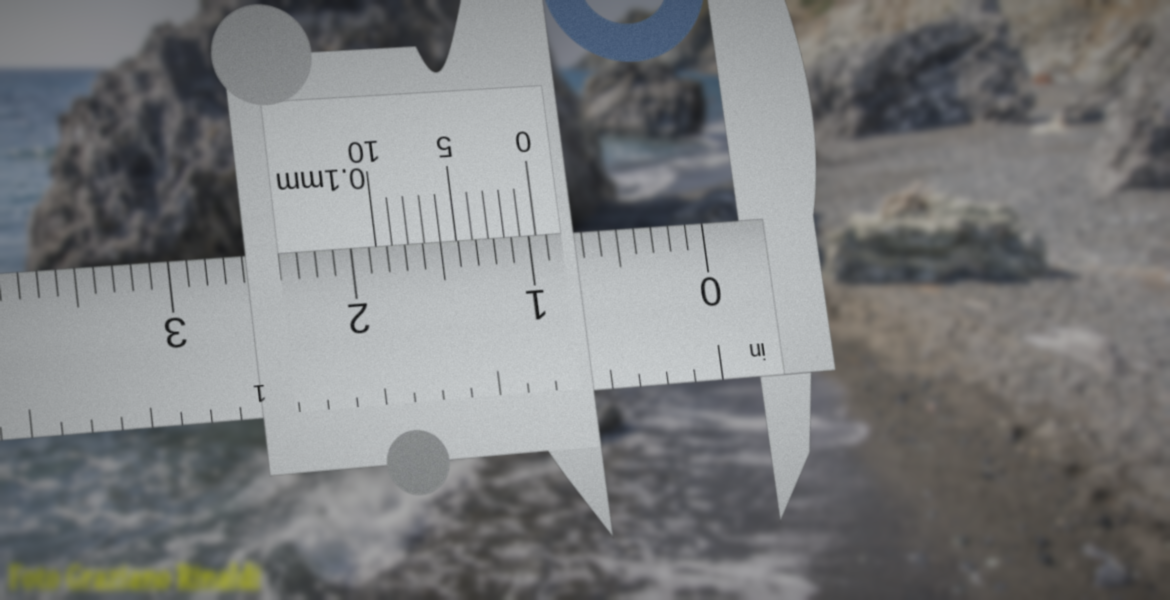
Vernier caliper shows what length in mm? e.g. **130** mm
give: **9.6** mm
